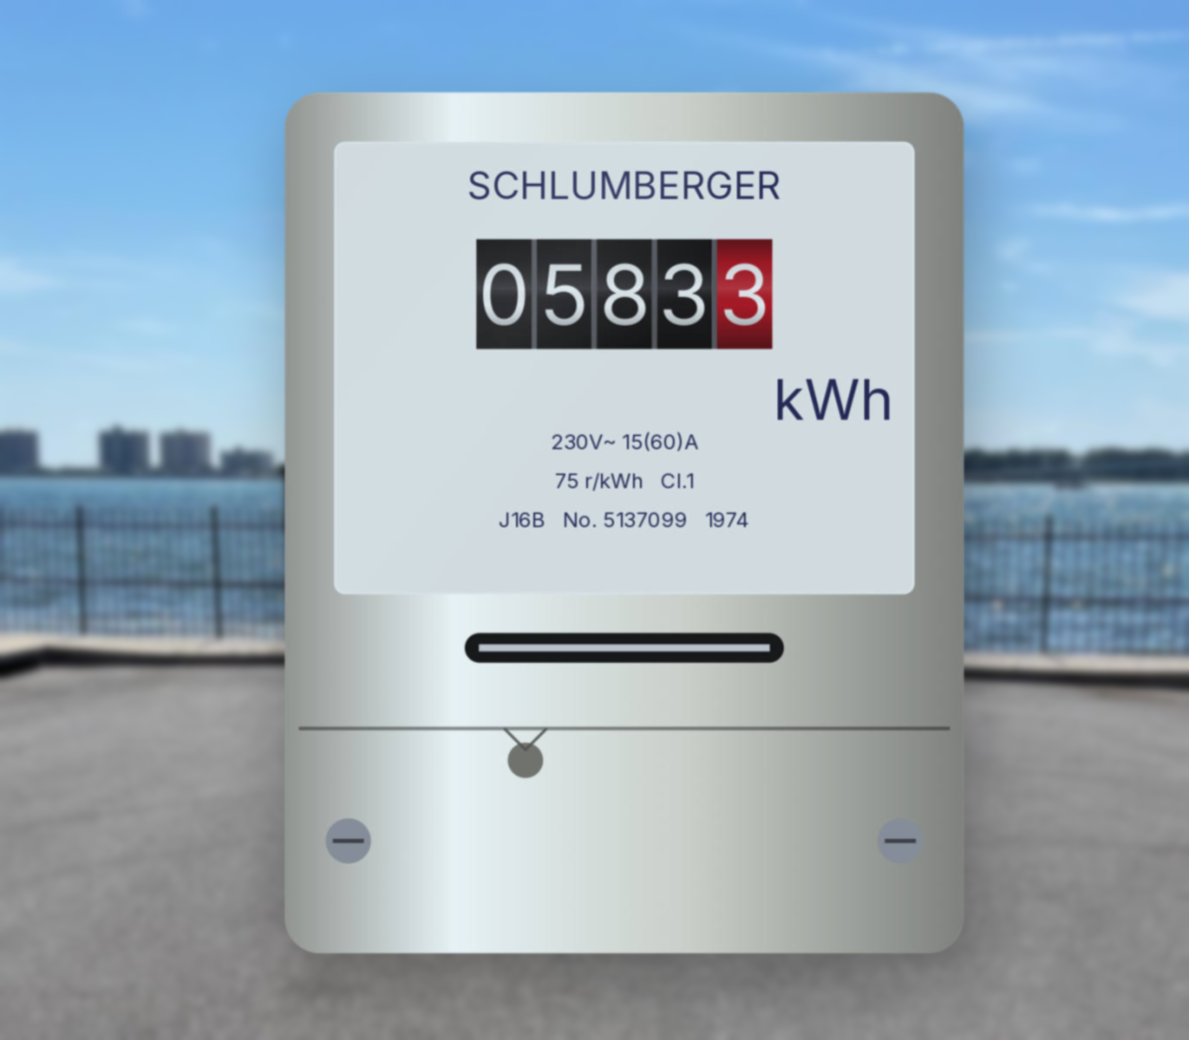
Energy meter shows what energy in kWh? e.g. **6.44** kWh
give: **583.3** kWh
